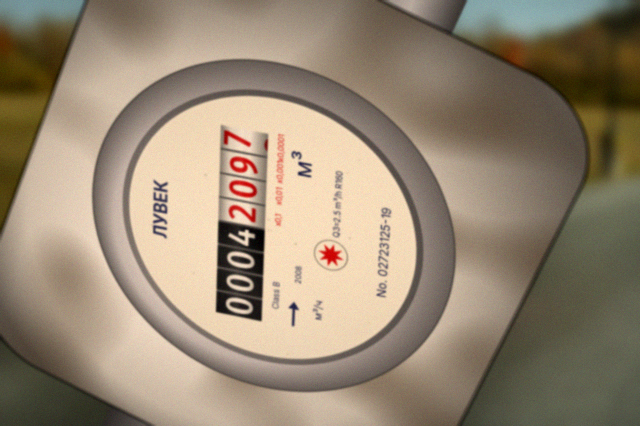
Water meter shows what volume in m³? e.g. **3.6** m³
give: **4.2097** m³
